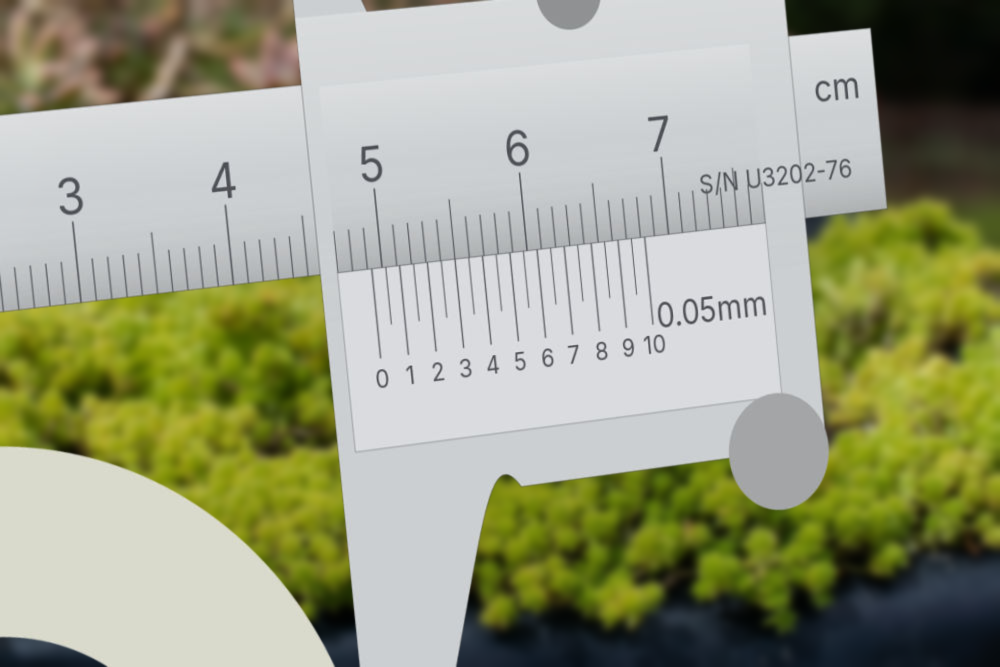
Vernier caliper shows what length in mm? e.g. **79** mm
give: **49.3** mm
